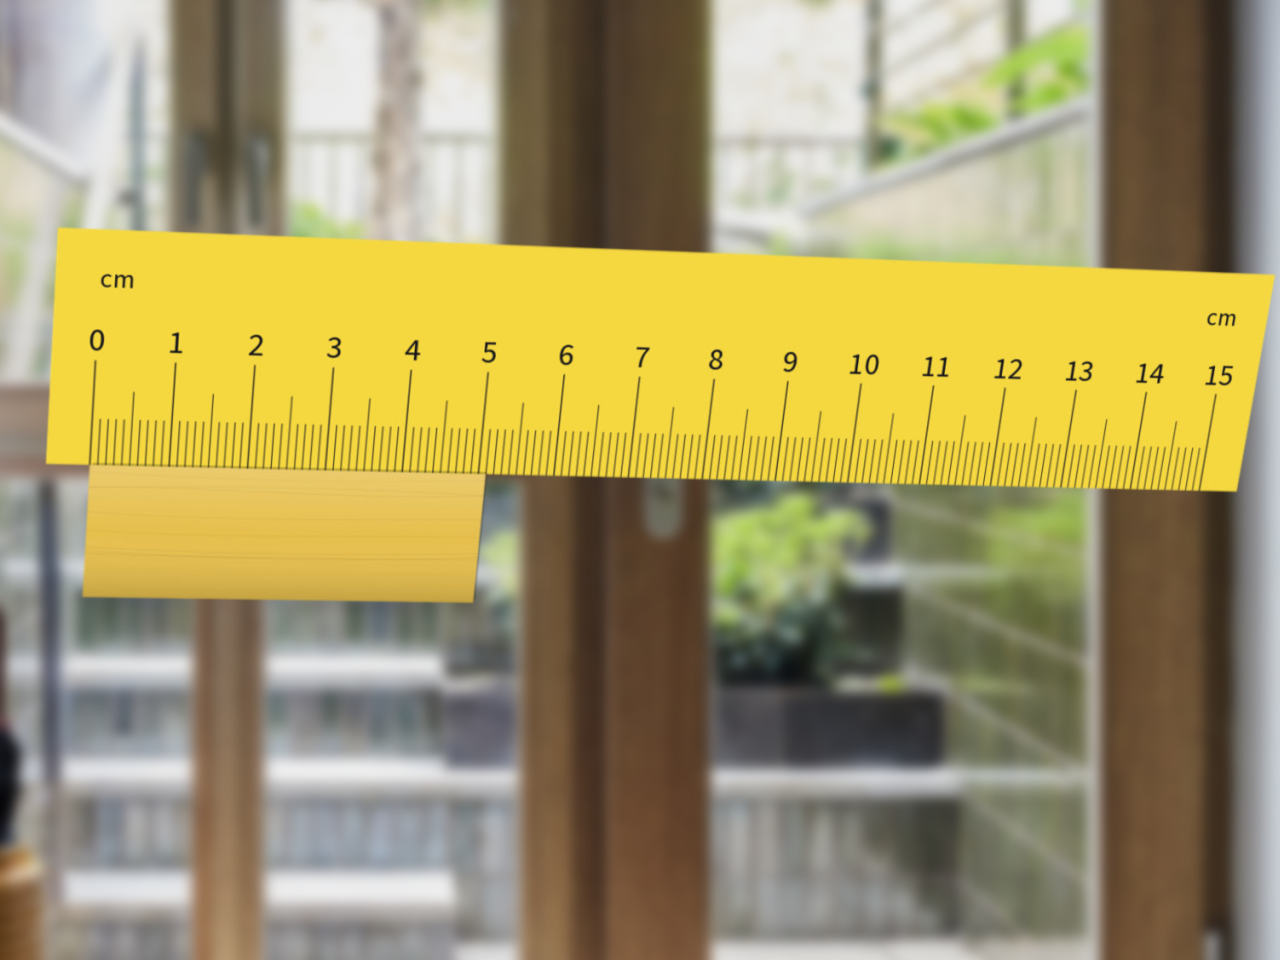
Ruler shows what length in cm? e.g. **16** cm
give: **5.1** cm
